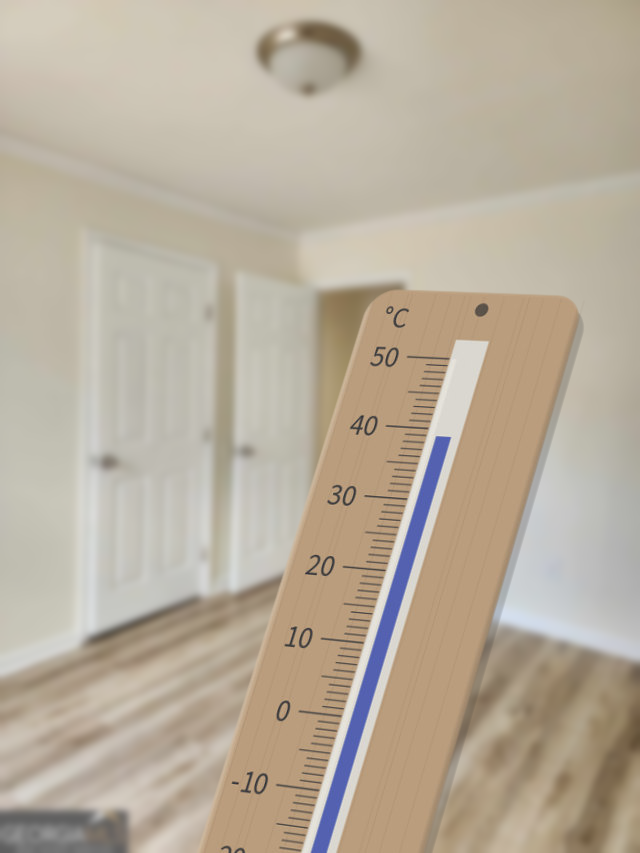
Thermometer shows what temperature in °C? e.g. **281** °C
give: **39** °C
